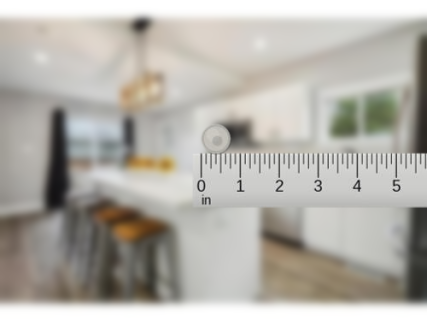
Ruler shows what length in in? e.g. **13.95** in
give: **0.75** in
